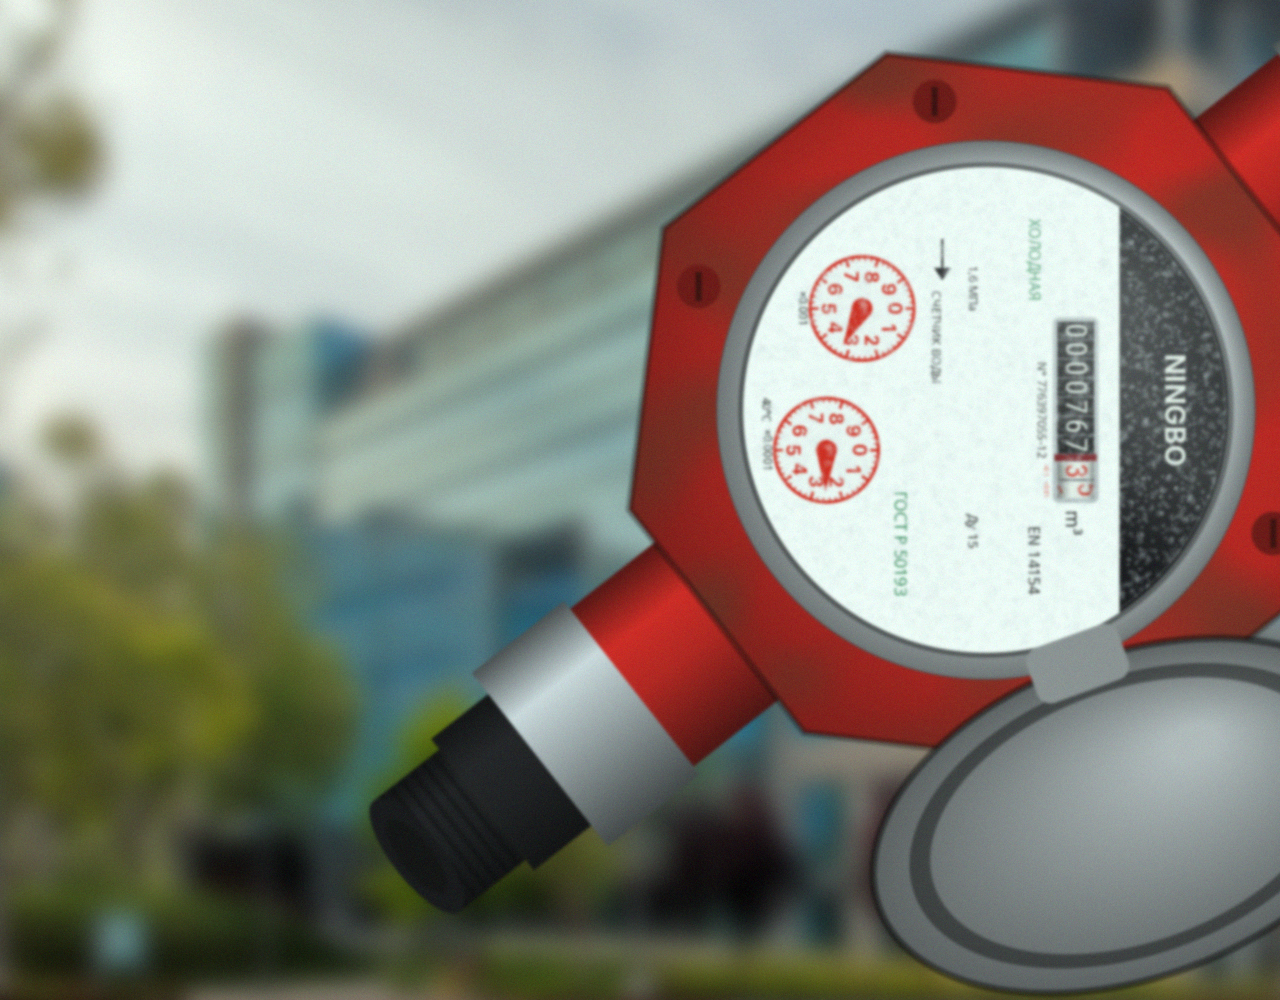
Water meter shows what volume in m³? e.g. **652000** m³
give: **767.3532** m³
